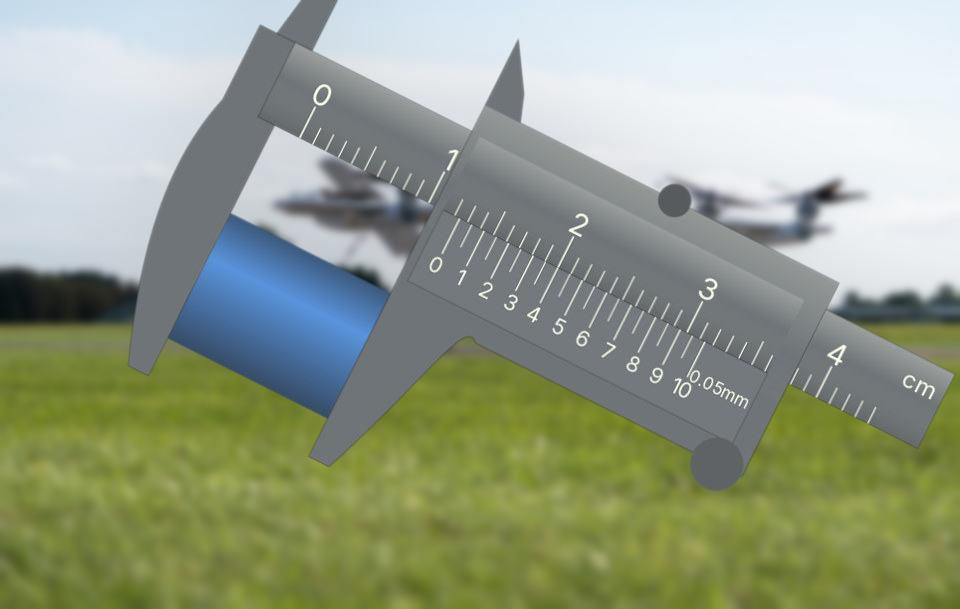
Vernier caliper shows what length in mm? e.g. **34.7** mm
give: **12.4** mm
